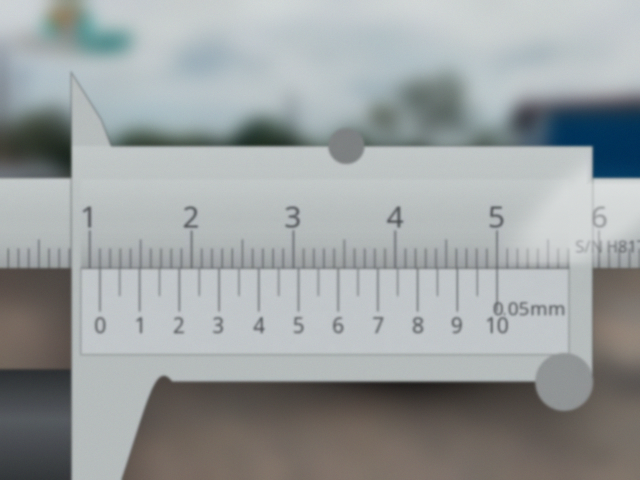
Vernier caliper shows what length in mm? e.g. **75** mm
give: **11.0** mm
